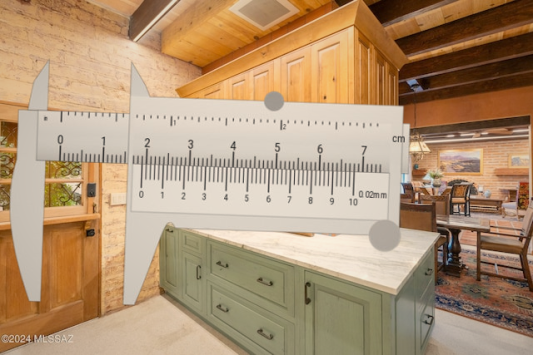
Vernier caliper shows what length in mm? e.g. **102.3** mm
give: **19.0** mm
